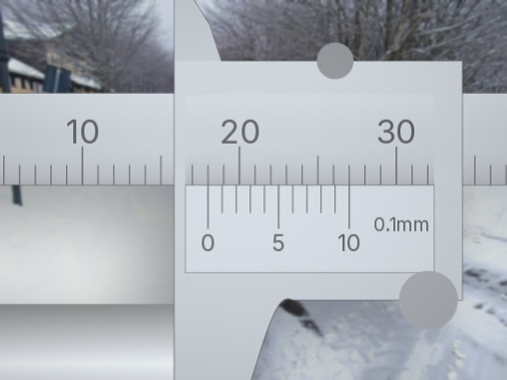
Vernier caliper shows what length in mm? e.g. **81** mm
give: **18.0** mm
